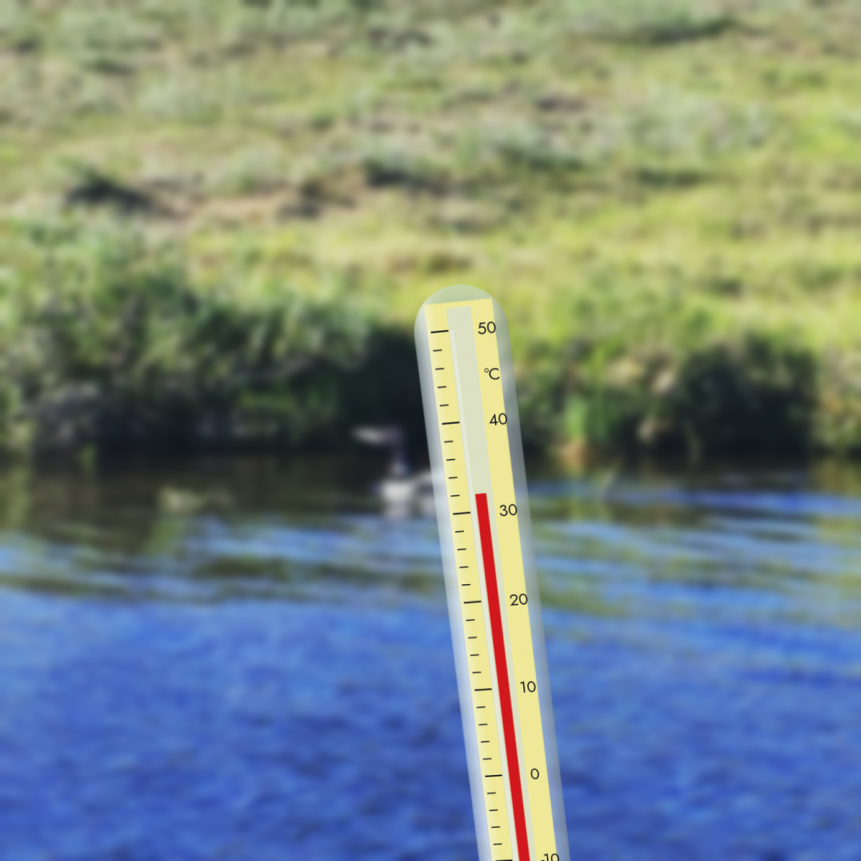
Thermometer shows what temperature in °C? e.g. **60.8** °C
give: **32** °C
